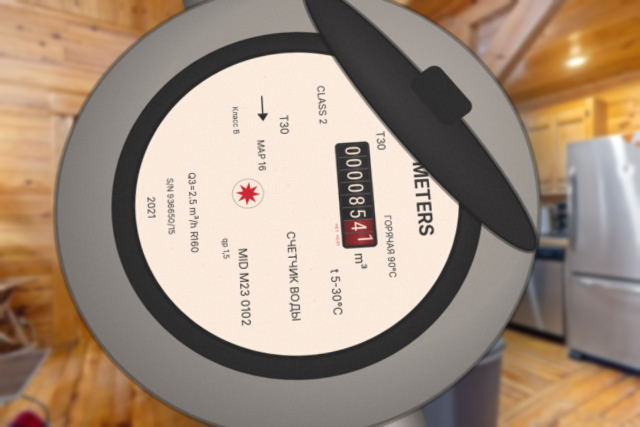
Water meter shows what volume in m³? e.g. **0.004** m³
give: **85.41** m³
